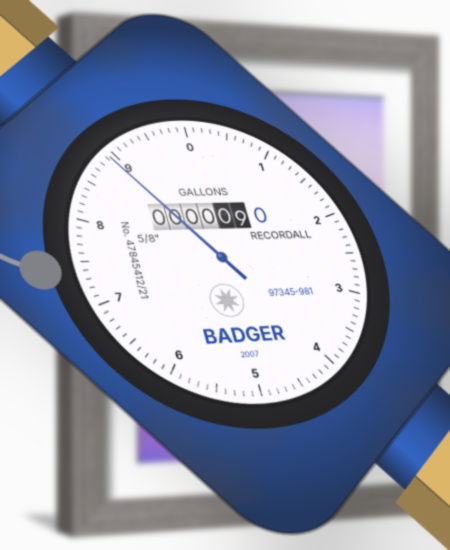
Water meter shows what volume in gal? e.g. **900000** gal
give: **88.9** gal
